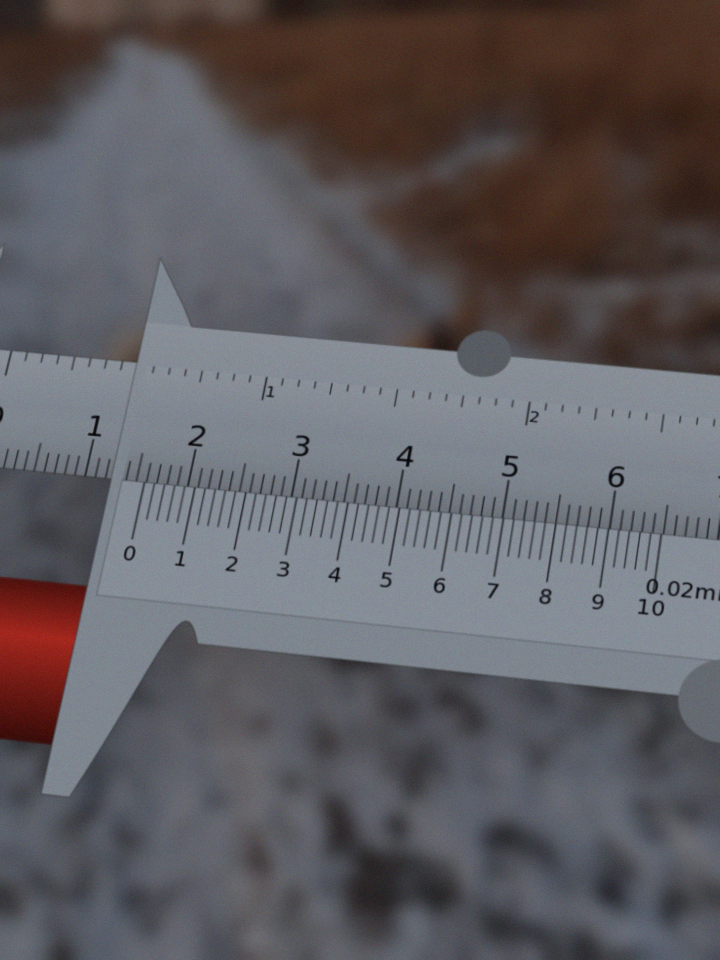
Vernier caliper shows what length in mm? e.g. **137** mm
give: **15.8** mm
